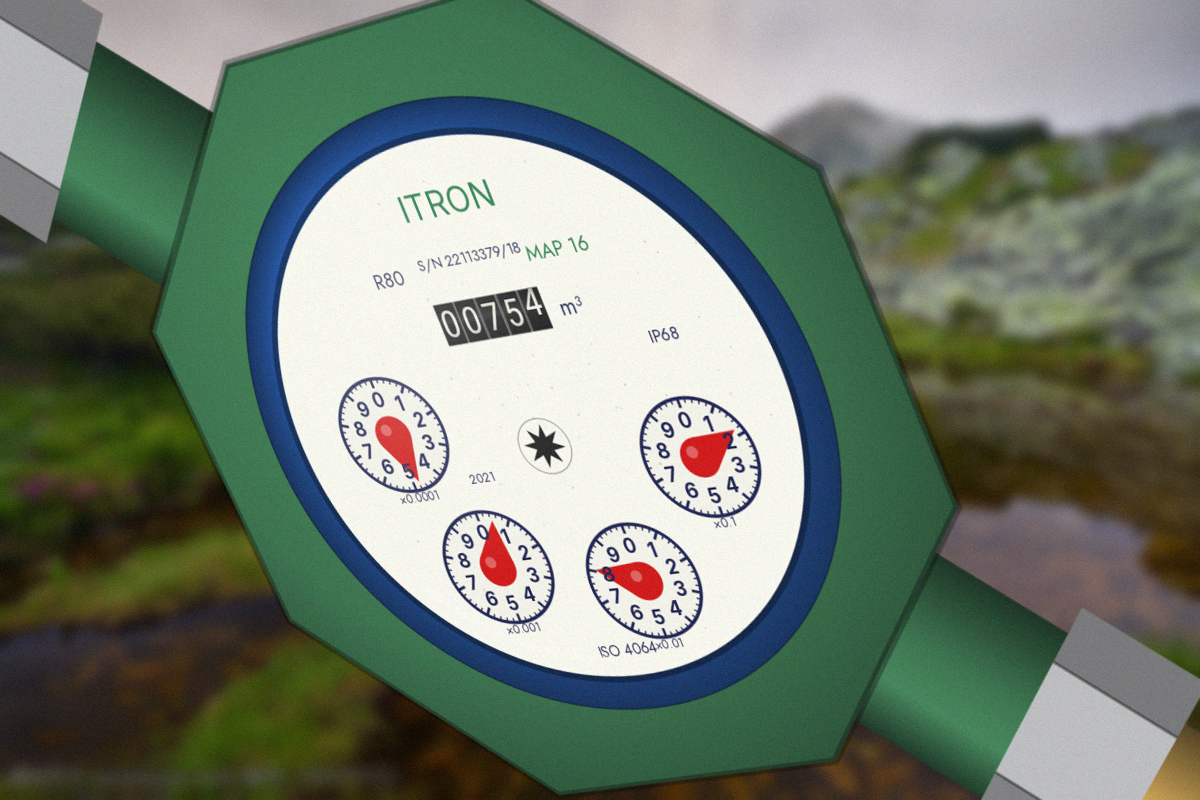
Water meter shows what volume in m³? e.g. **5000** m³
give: **754.1804** m³
